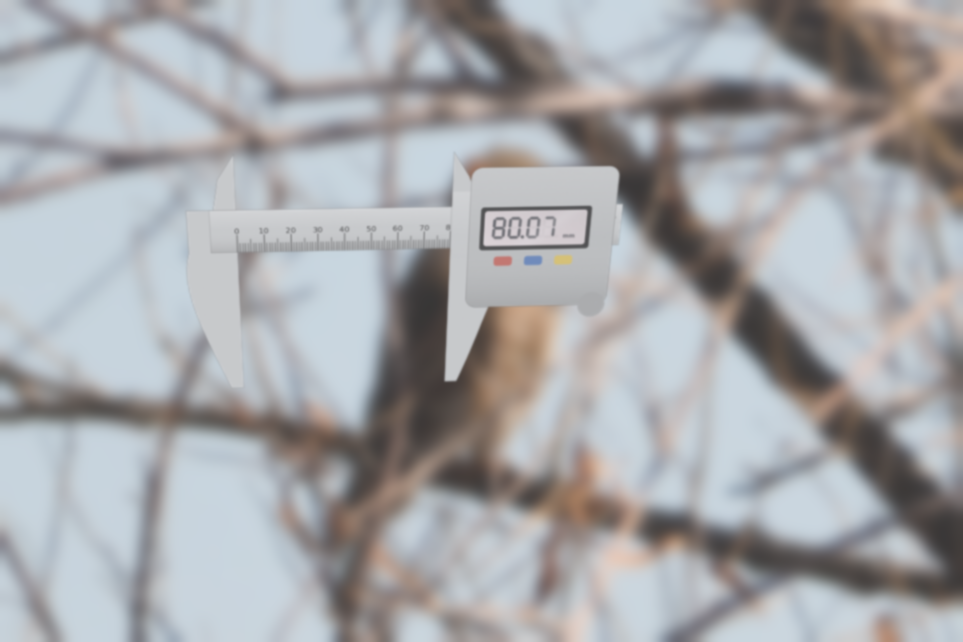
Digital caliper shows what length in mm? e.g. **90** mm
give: **80.07** mm
